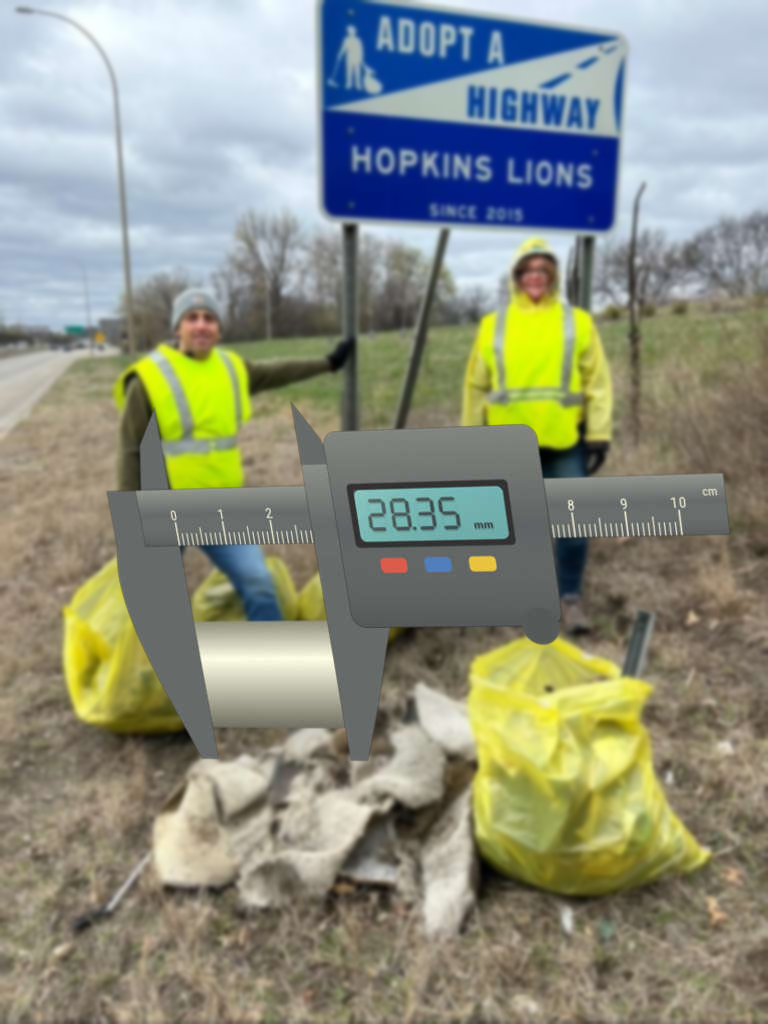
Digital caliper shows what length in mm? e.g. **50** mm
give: **28.35** mm
